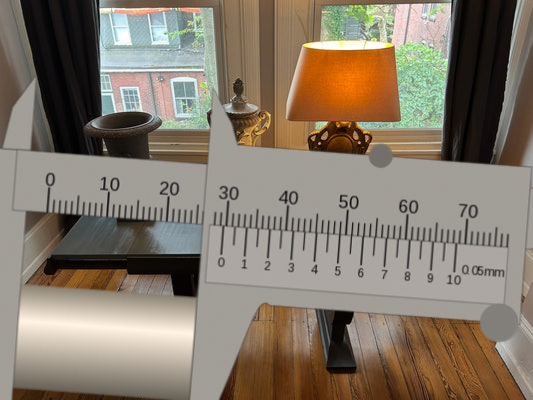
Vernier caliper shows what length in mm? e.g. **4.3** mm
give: **29.5** mm
